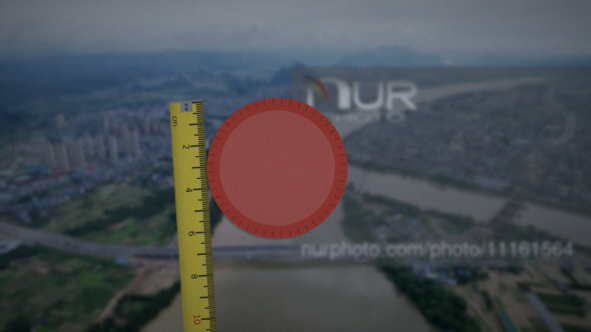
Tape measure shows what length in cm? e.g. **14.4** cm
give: **6.5** cm
